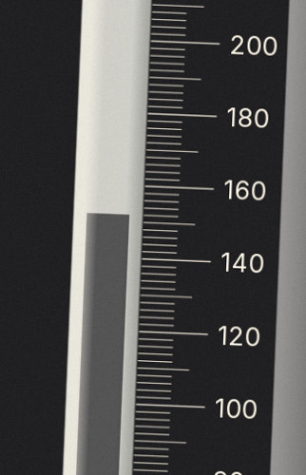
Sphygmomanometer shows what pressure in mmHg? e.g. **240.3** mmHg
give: **152** mmHg
